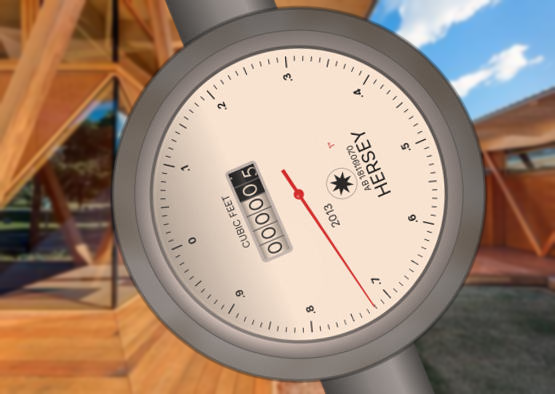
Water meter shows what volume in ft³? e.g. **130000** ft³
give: **4.72** ft³
